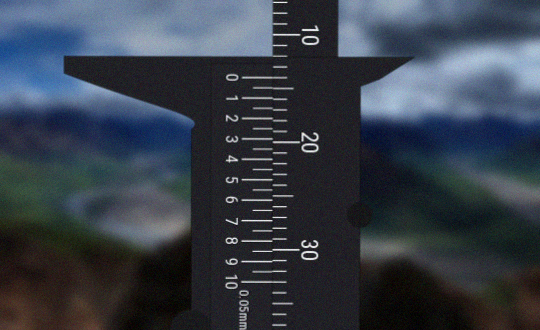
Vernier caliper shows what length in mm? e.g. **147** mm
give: **14.0** mm
